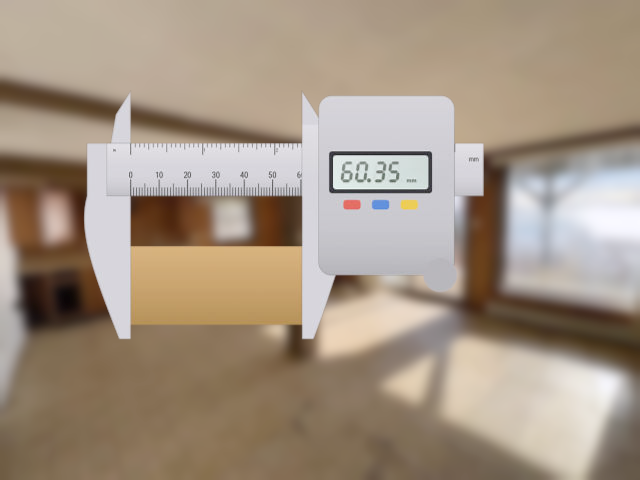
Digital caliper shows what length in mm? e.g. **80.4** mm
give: **60.35** mm
